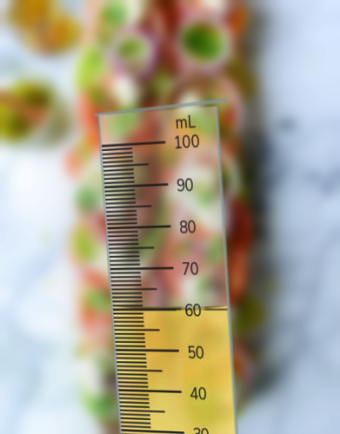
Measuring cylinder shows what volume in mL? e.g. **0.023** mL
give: **60** mL
